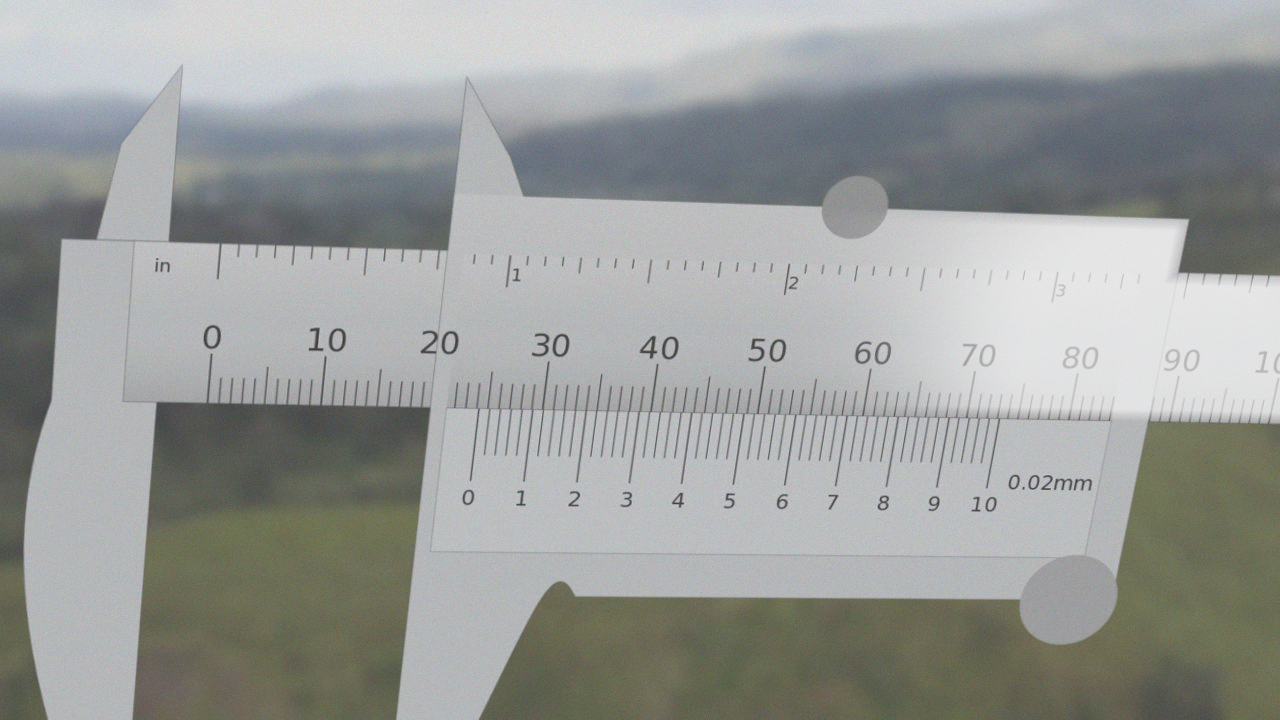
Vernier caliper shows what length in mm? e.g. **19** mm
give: **24.2** mm
